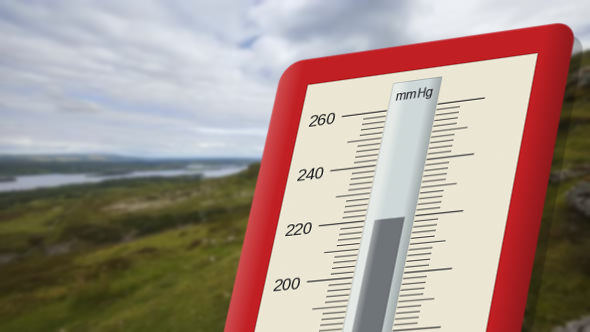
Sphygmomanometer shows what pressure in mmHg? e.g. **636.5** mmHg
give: **220** mmHg
